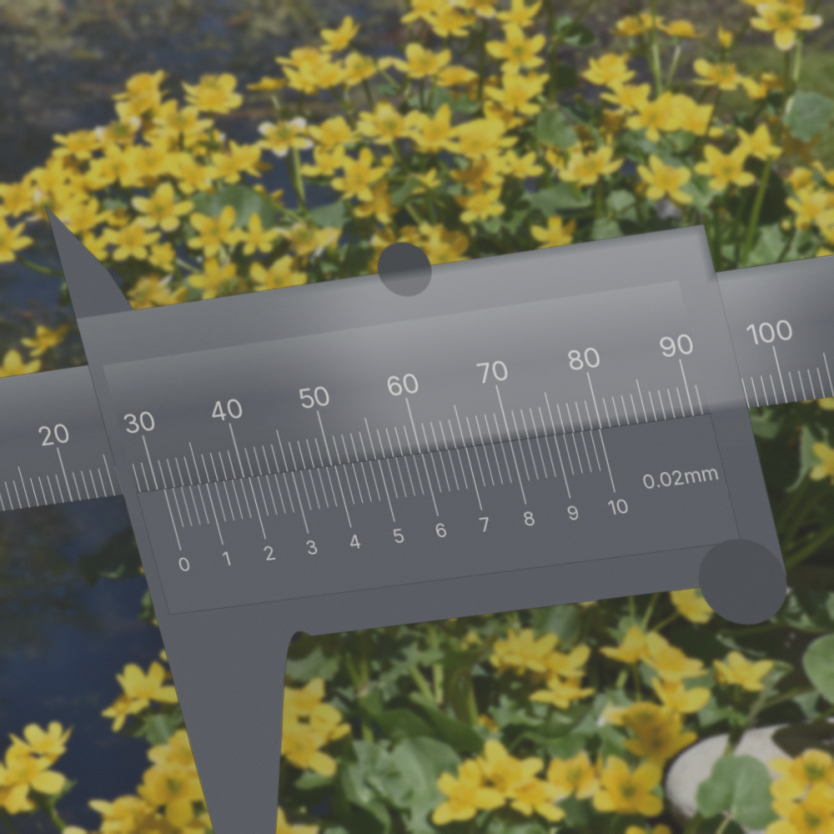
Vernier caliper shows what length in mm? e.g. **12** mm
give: **30.8** mm
